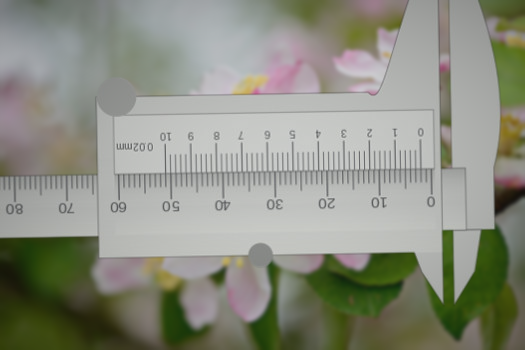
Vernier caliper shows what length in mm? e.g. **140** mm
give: **2.0** mm
